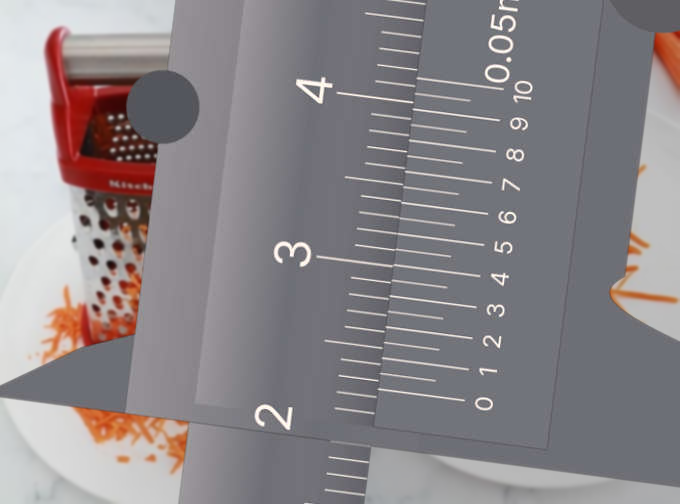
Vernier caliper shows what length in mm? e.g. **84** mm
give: **22.5** mm
